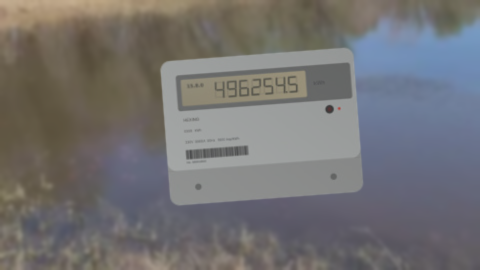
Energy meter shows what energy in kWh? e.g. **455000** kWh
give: **496254.5** kWh
